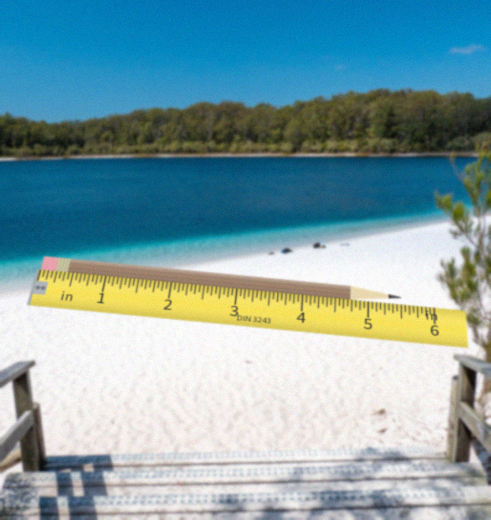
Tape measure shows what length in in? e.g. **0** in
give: **5.5** in
